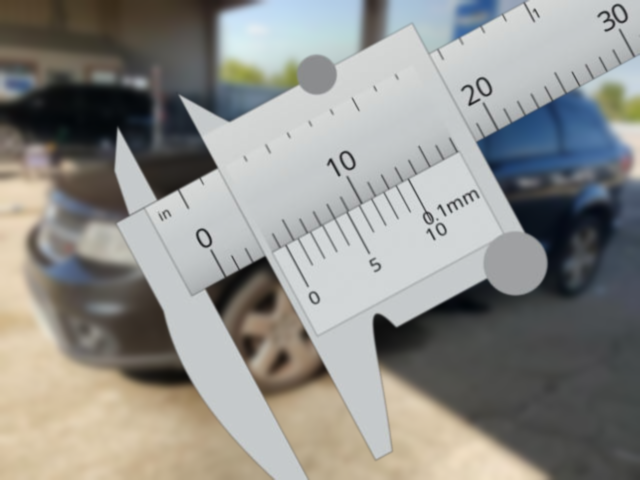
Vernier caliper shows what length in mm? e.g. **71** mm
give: **4.4** mm
